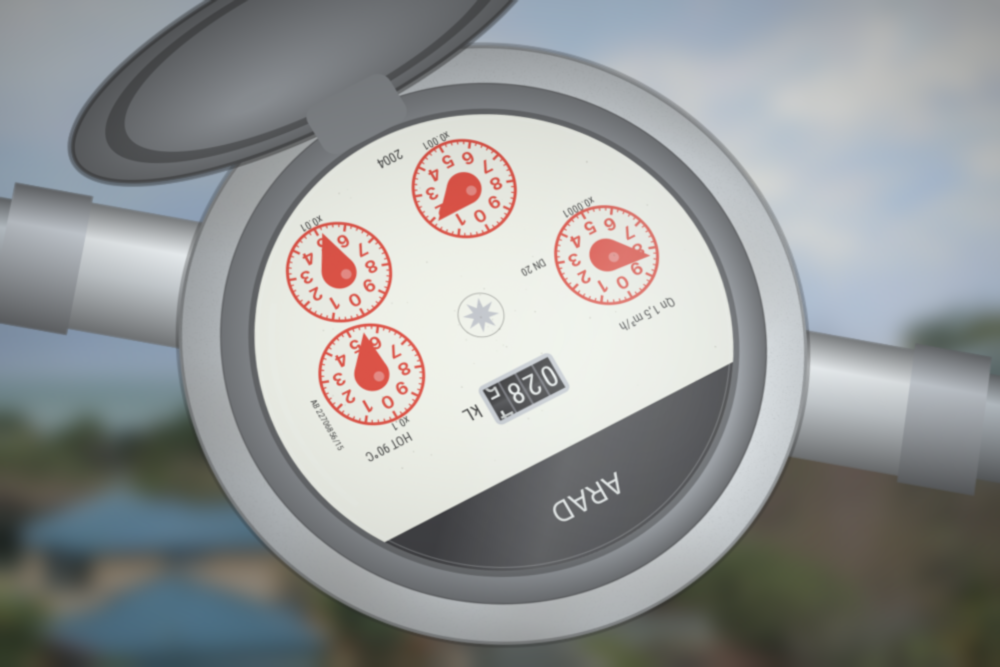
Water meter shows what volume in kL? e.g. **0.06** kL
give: **284.5518** kL
